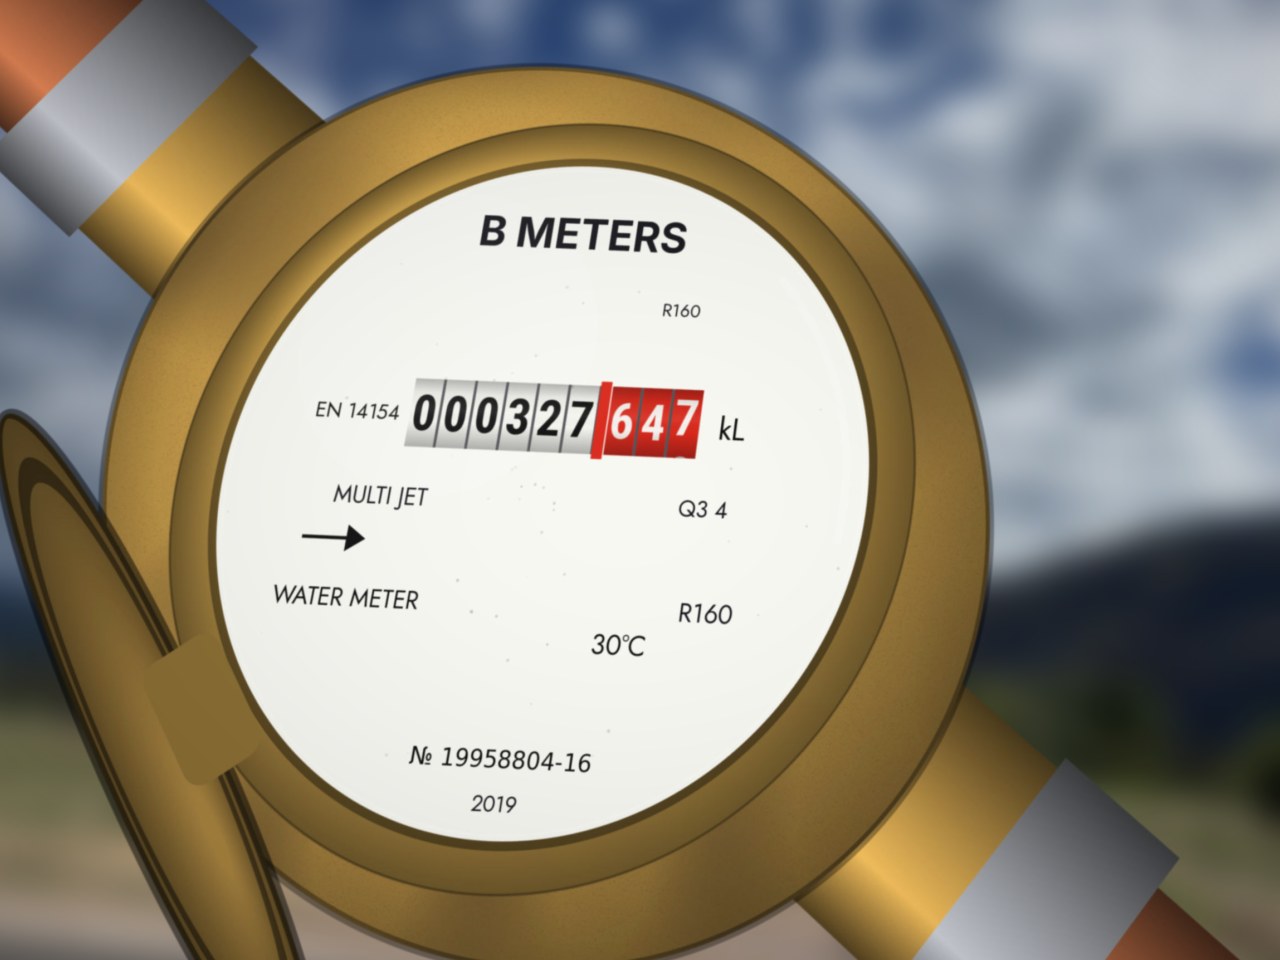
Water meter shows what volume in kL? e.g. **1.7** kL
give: **327.647** kL
